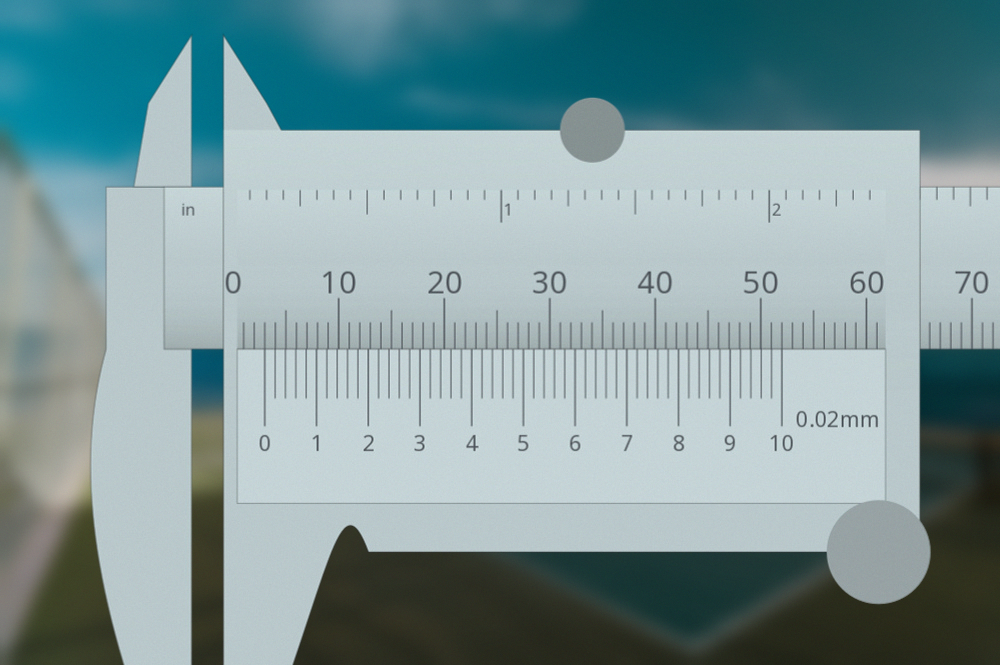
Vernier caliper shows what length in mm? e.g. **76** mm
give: **3.0** mm
